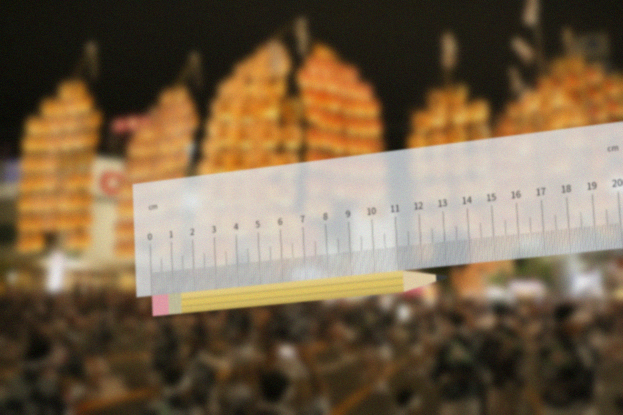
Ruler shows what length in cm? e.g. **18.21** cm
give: **13** cm
